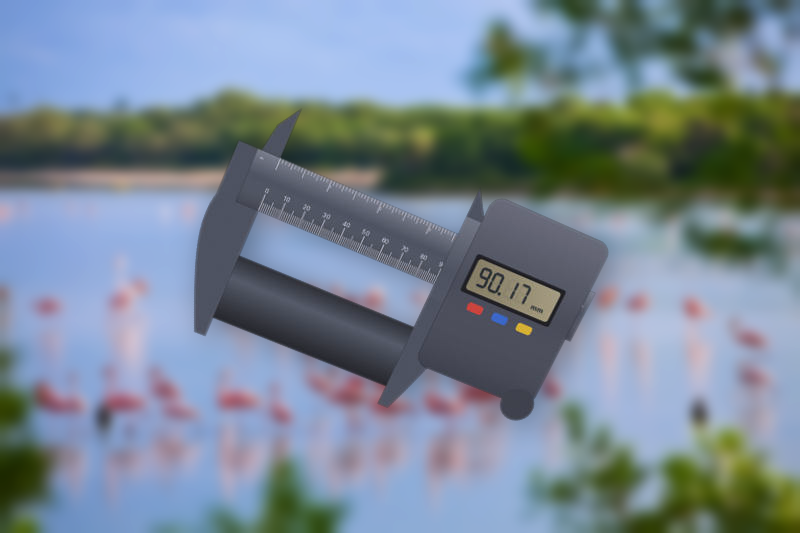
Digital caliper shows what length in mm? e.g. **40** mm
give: **90.17** mm
